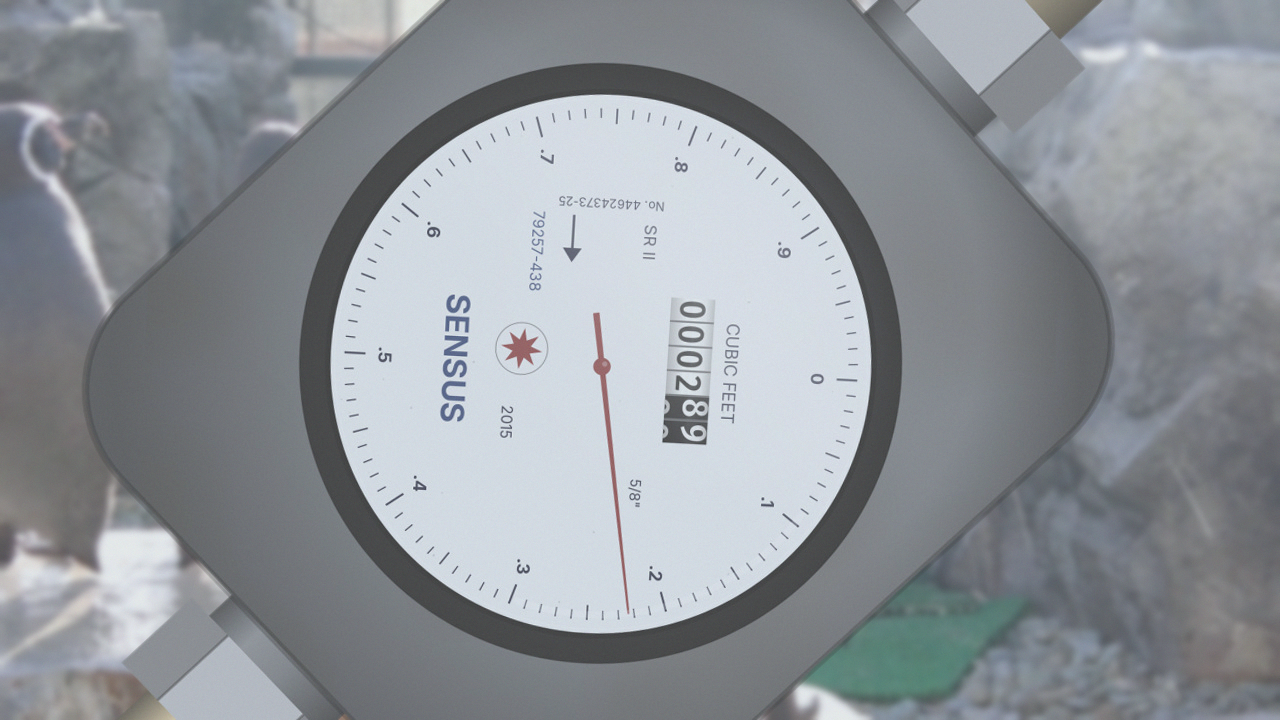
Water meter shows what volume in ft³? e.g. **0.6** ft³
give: **289.22** ft³
